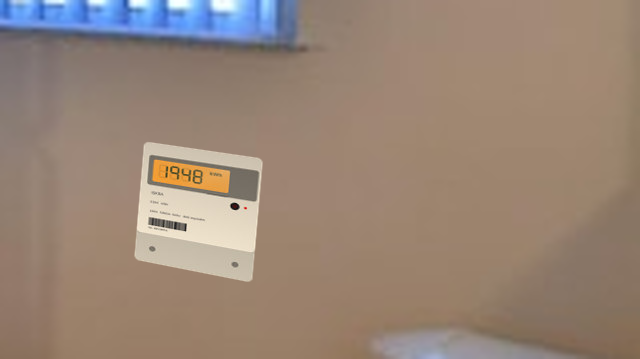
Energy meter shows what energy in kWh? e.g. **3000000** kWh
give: **1948** kWh
